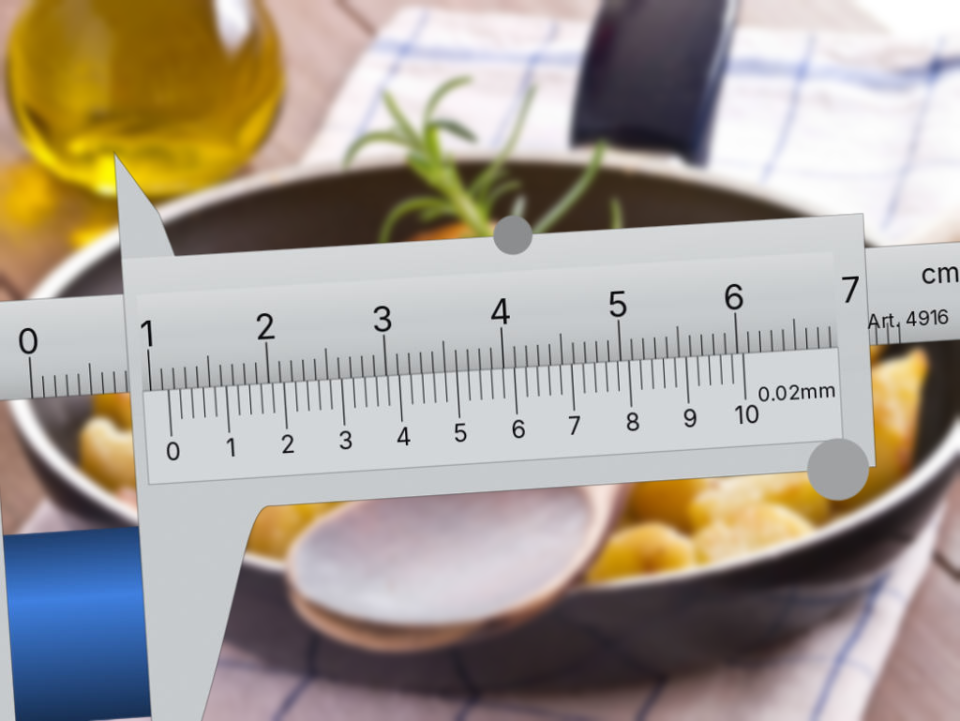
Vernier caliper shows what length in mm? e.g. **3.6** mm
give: **11.5** mm
